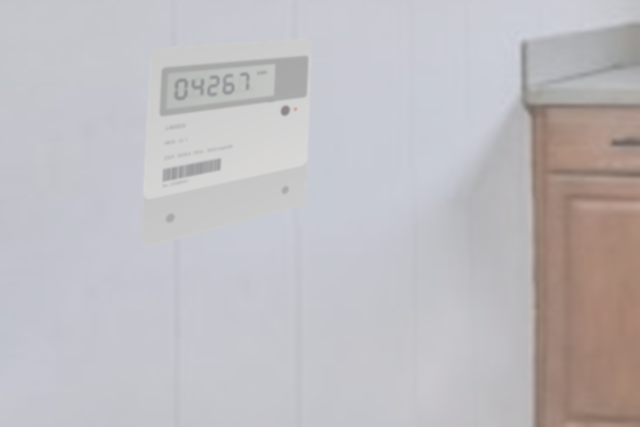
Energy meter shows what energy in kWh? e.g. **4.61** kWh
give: **4267** kWh
